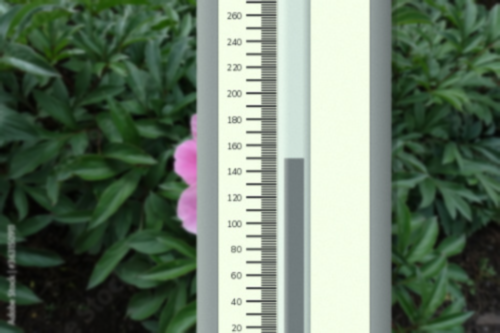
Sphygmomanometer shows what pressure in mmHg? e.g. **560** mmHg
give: **150** mmHg
